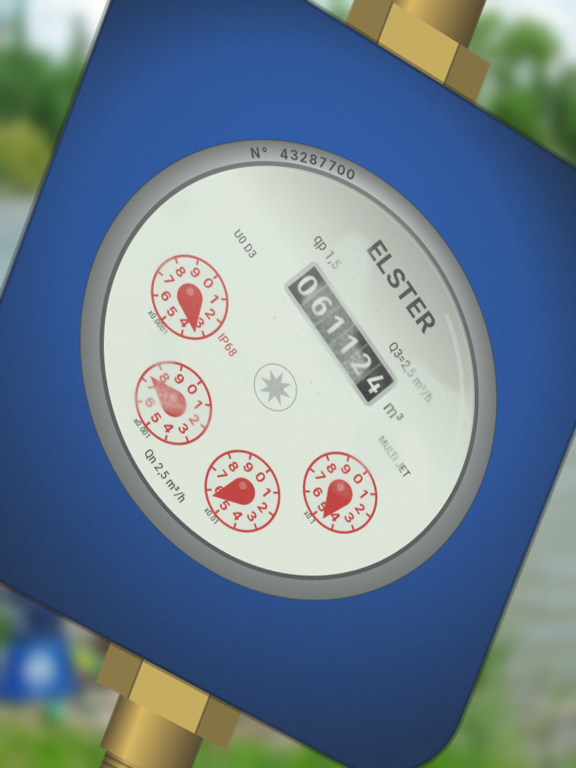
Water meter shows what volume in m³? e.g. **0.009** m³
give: **61124.4573** m³
